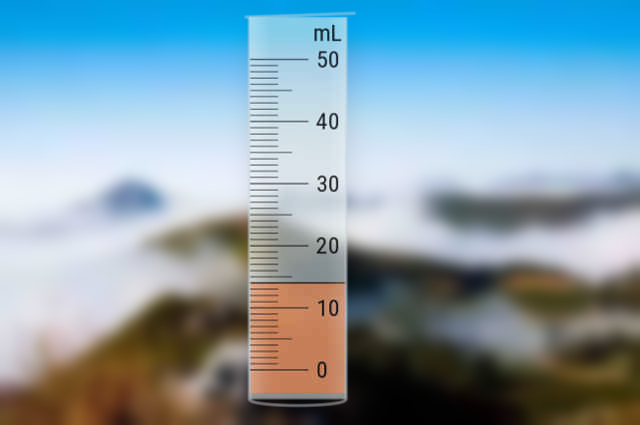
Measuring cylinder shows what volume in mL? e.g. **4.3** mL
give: **14** mL
